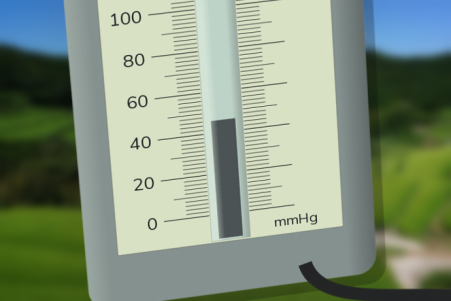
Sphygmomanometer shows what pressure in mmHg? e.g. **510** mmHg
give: **46** mmHg
